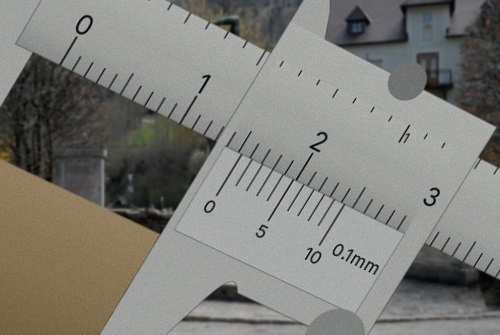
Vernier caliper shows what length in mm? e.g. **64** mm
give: **15.3** mm
